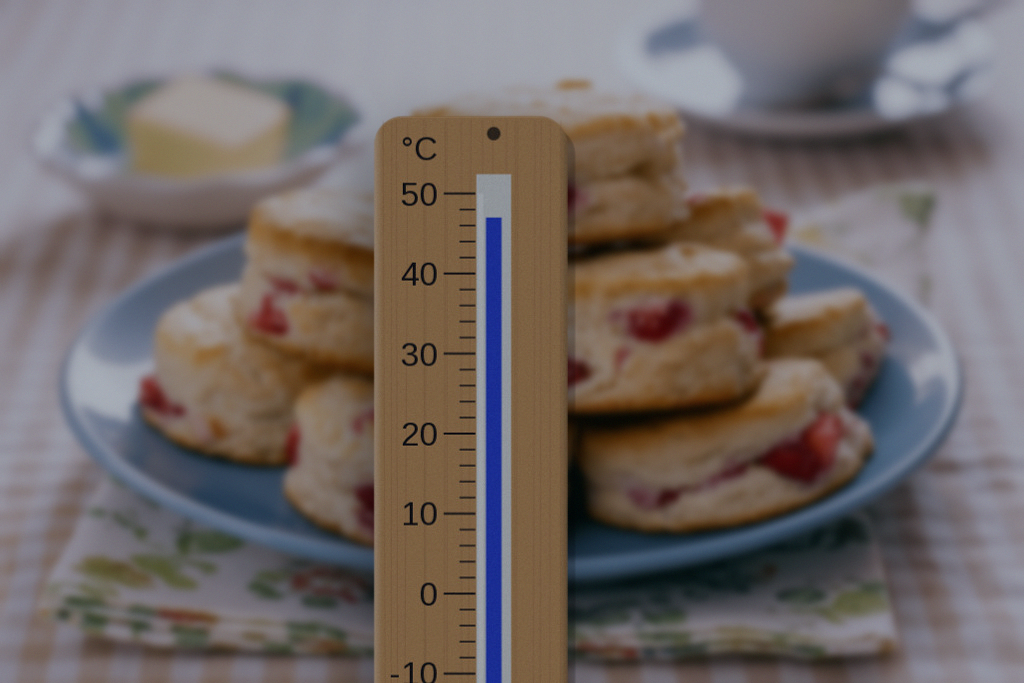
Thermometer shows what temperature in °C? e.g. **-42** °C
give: **47** °C
